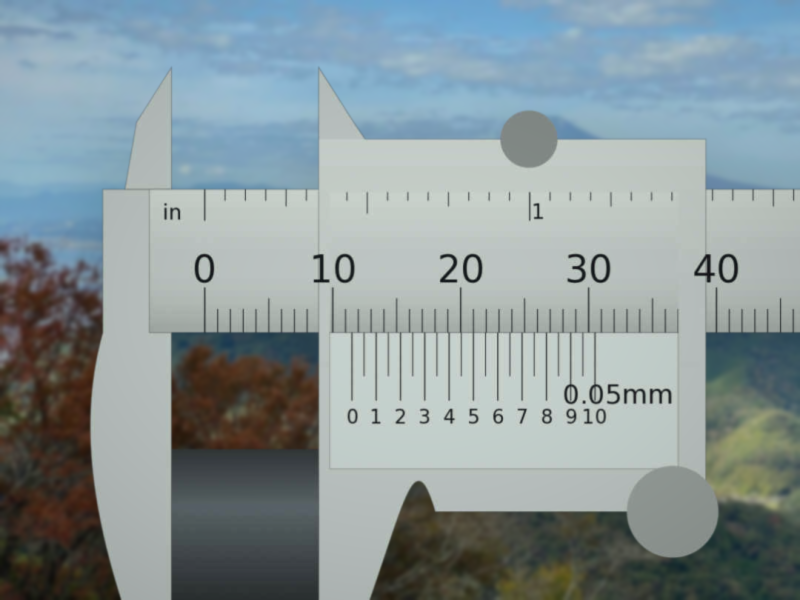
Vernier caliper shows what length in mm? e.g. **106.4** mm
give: **11.5** mm
